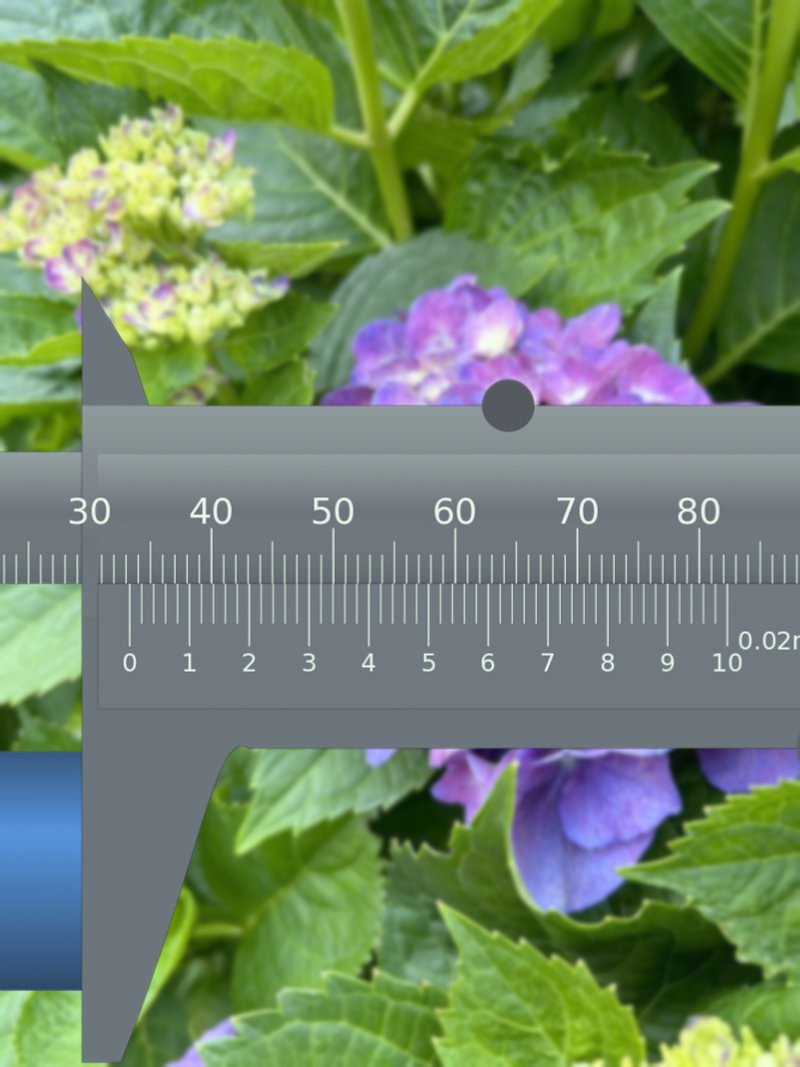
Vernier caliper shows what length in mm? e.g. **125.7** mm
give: **33.3** mm
